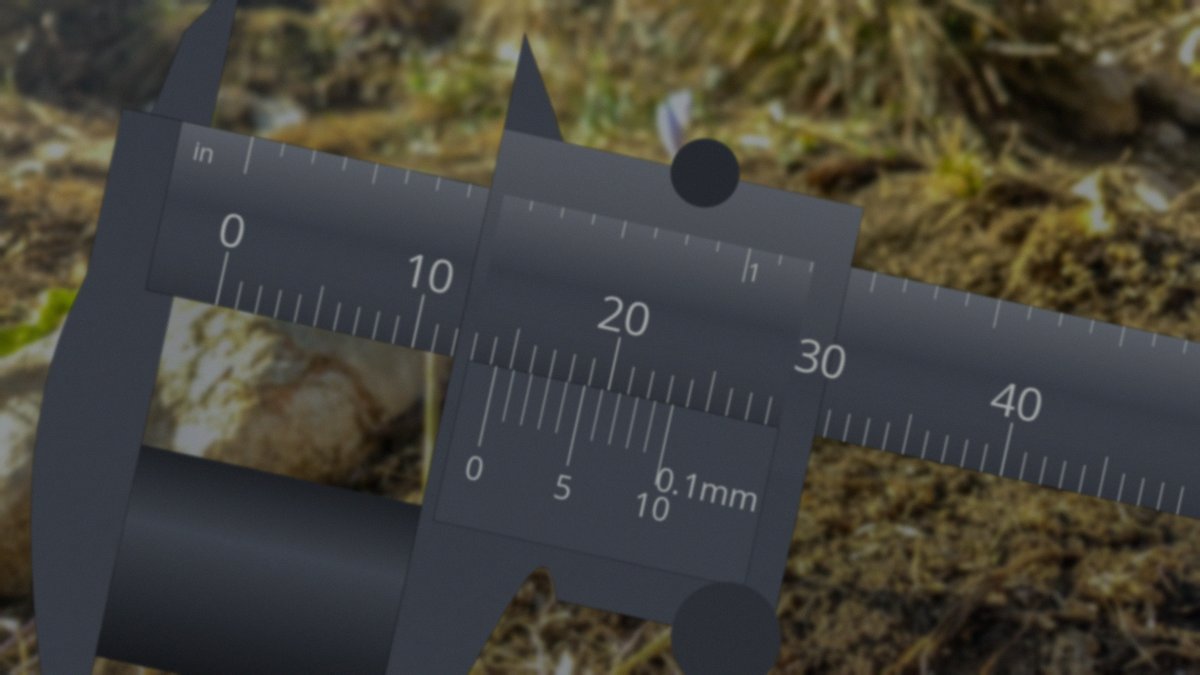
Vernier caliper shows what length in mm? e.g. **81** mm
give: **14.3** mm
